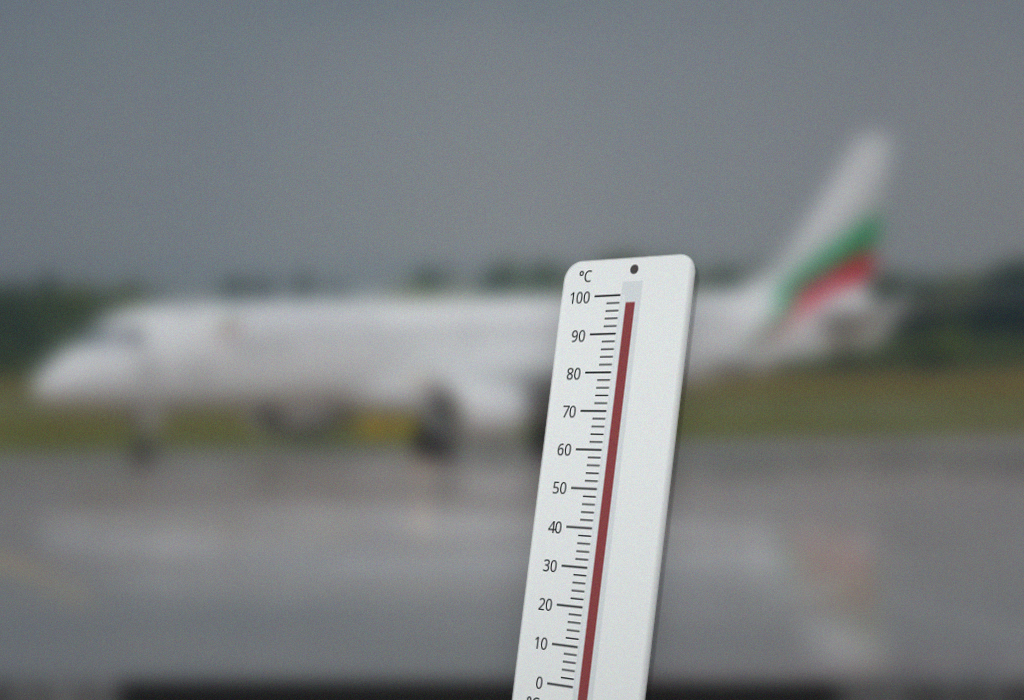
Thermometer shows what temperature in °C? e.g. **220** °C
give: **98** °C
